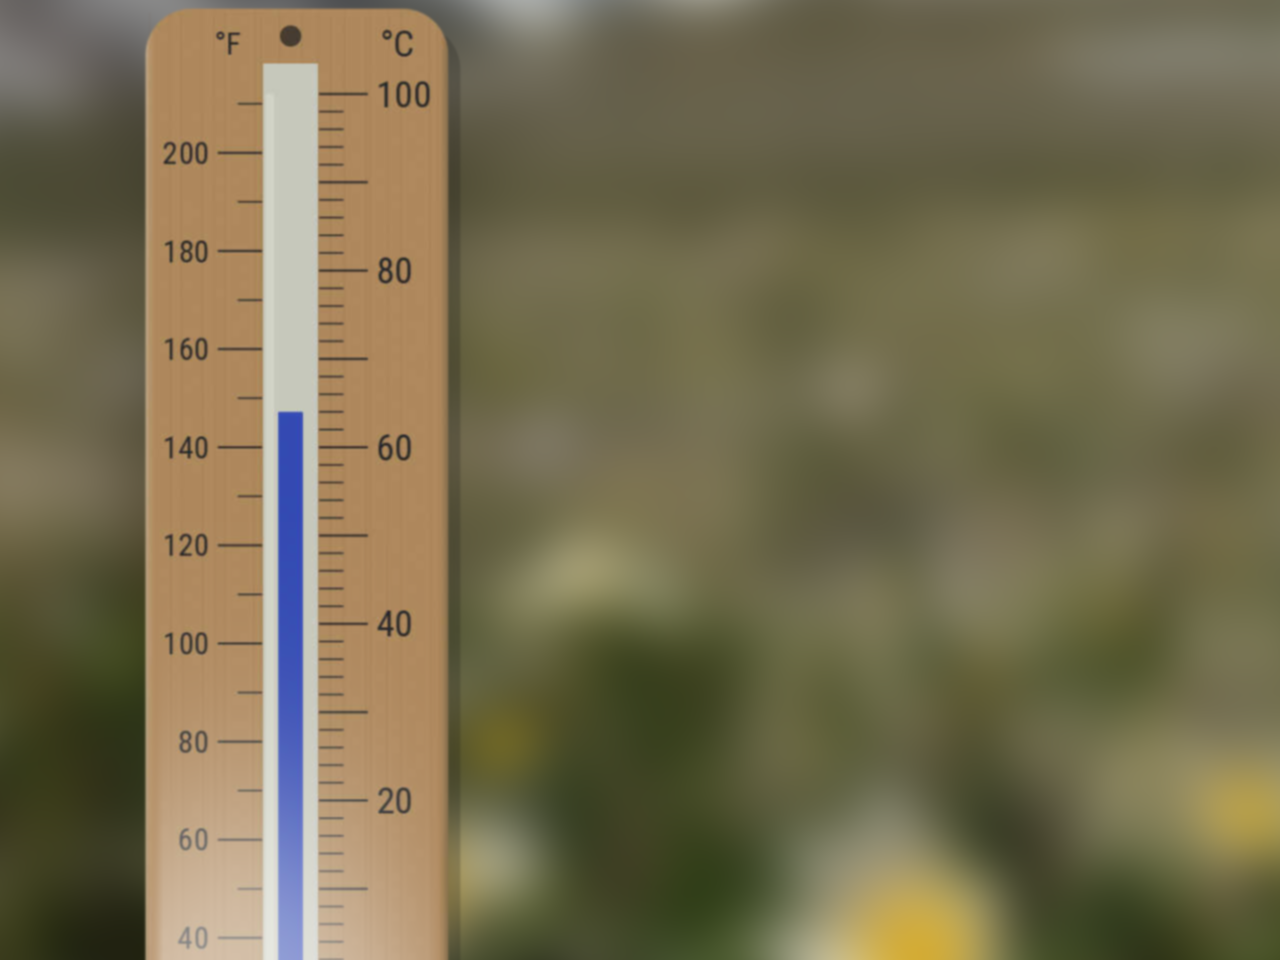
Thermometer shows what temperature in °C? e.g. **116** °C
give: **64** °C
